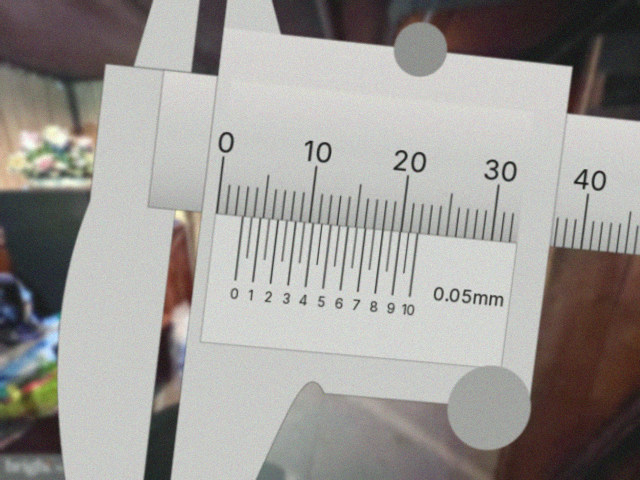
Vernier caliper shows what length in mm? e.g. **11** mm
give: **2.8** mm
